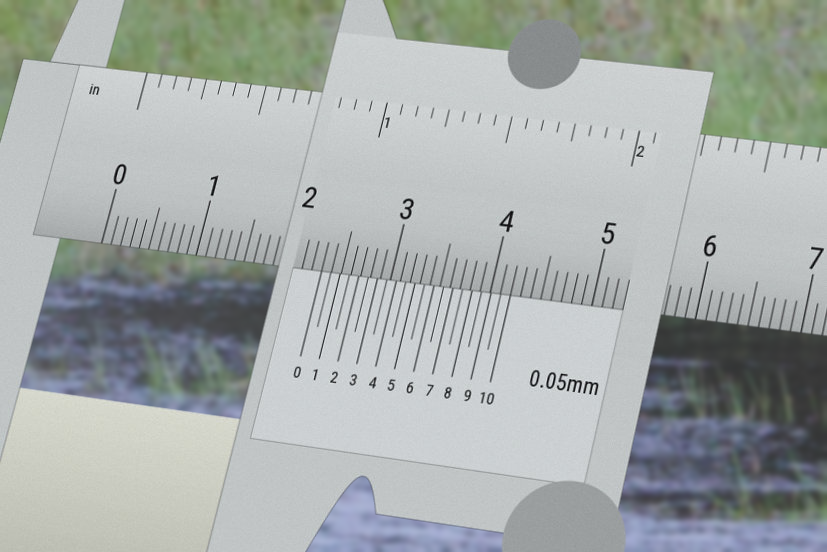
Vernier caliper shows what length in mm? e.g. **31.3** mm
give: **23.0** mm
